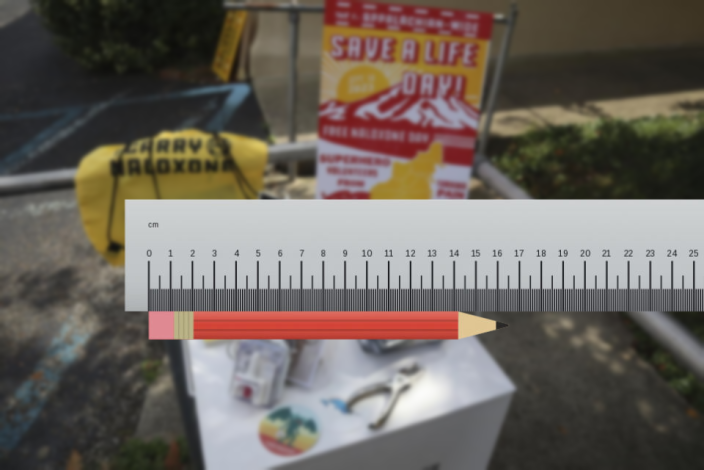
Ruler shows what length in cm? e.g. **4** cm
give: **16.5** cm
